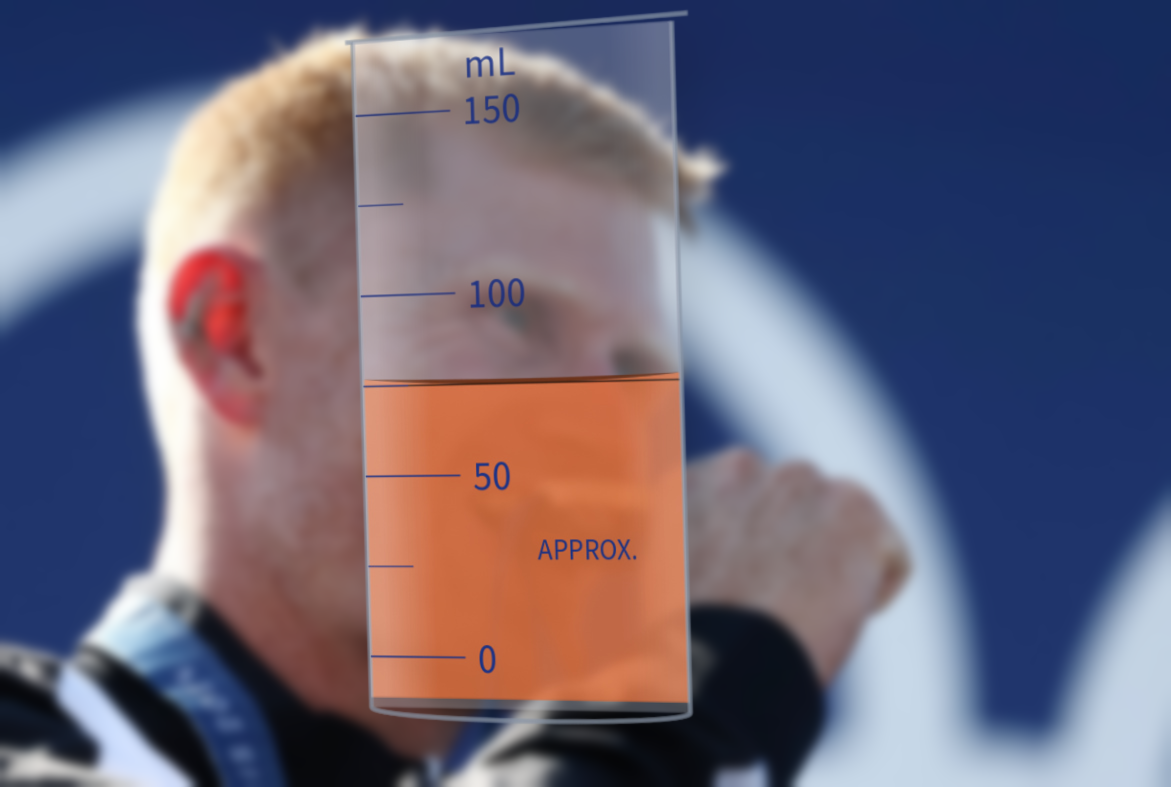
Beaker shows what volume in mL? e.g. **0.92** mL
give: **75** mL
